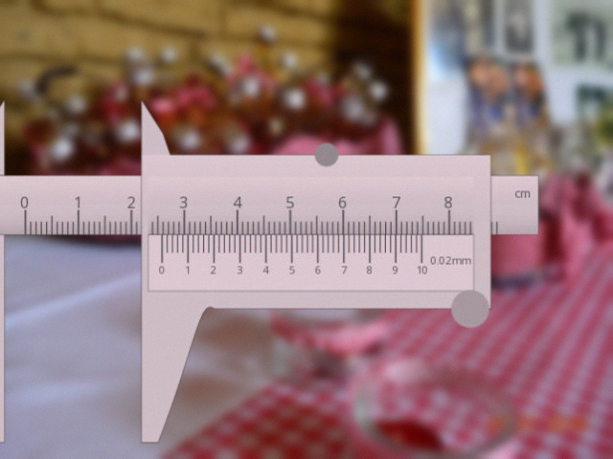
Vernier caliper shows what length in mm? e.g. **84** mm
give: **25.8** mm
